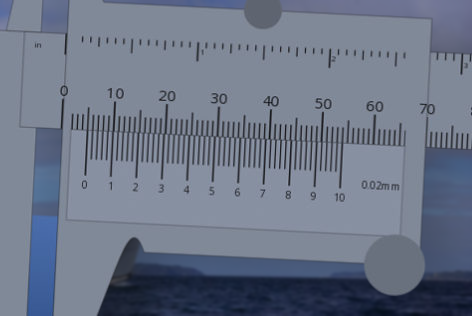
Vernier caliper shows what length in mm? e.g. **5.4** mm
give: **5.0** mm
